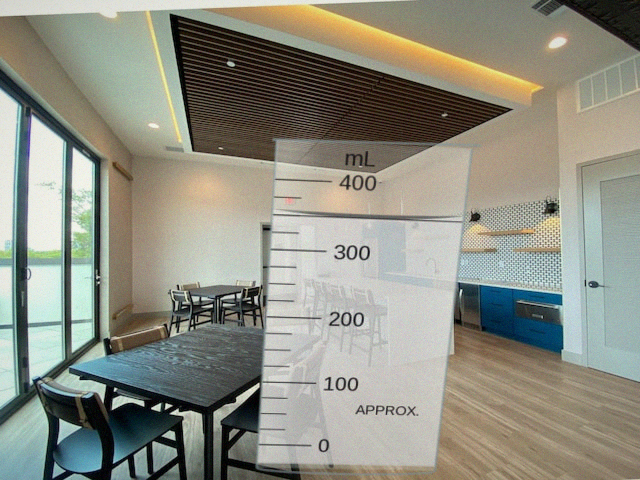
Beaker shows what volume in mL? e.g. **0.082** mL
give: **350** mL
